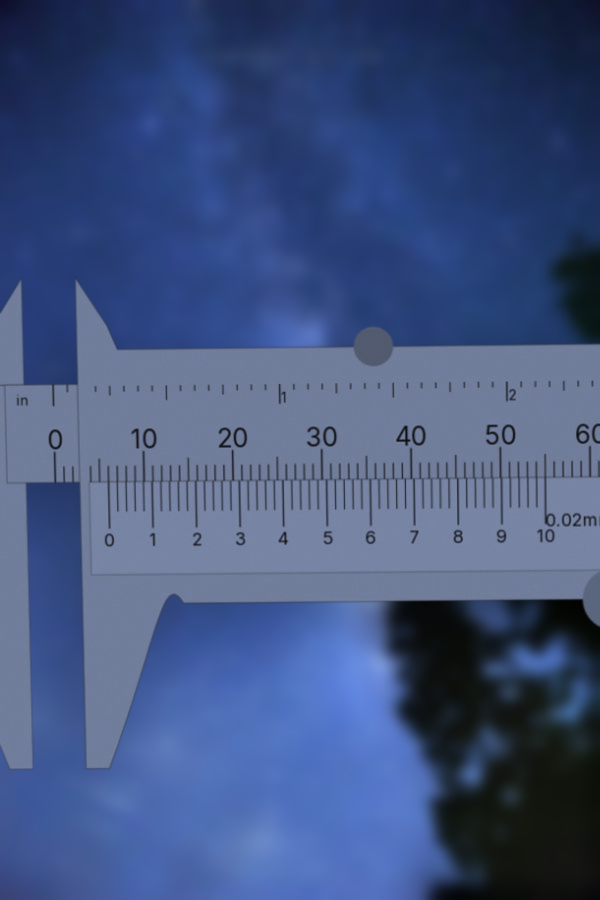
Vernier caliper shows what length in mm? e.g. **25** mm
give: **6.0** mm
